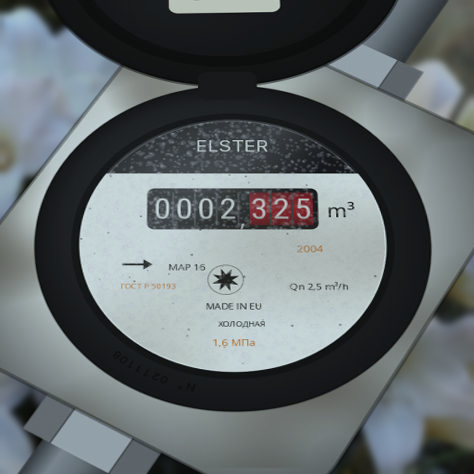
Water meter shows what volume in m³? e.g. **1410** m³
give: **2.325** m³
